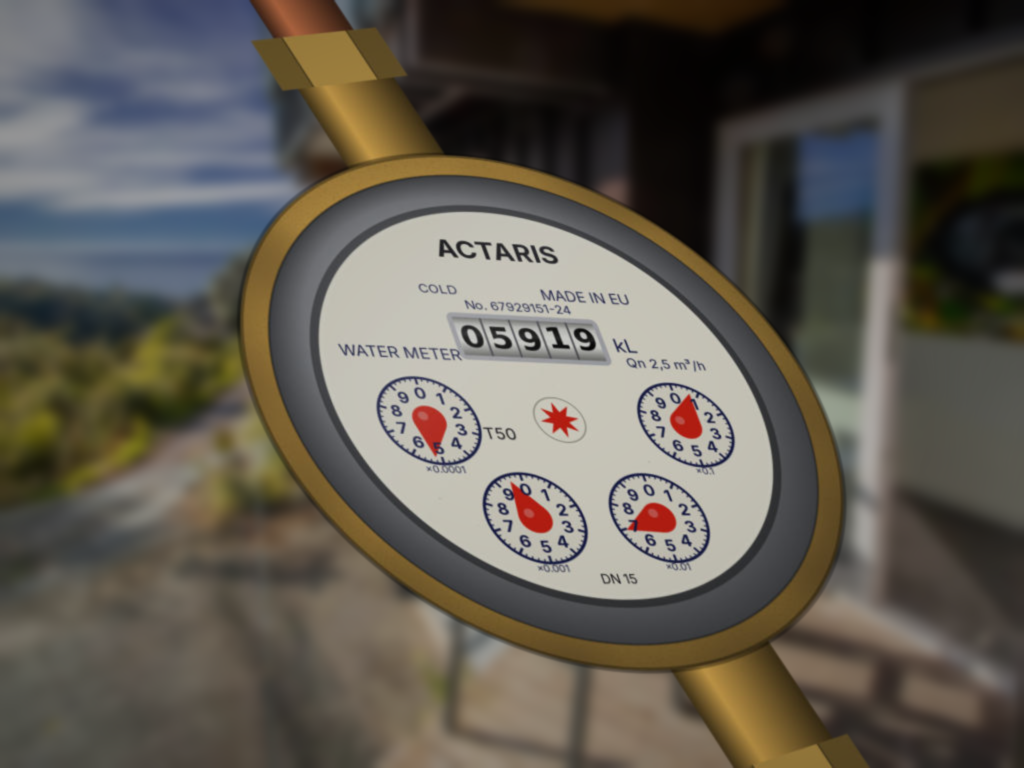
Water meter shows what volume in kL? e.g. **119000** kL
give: **5919.0695** kL
